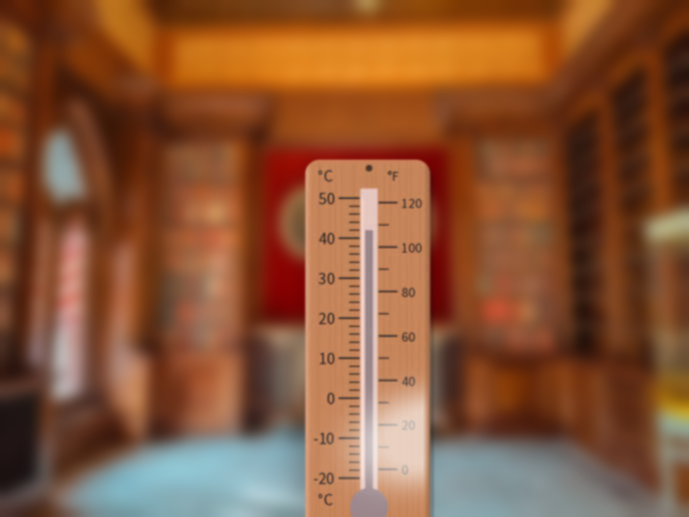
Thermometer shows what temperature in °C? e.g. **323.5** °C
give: **42** °C
